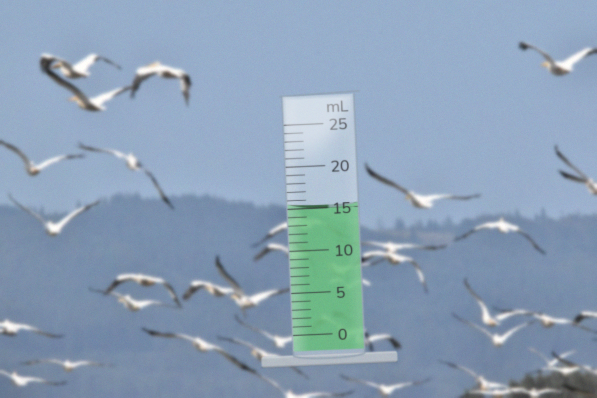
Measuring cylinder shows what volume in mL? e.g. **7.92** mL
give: **15** mL
